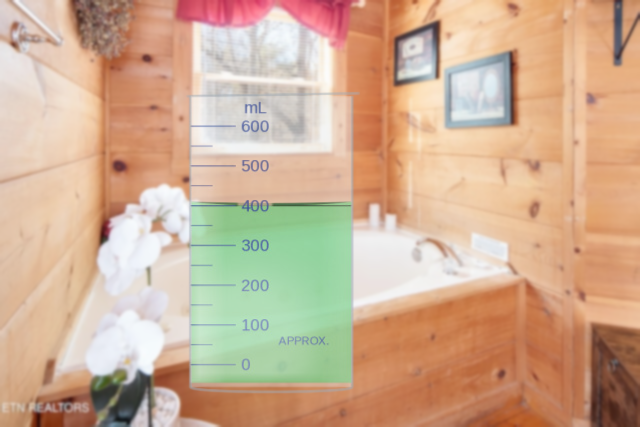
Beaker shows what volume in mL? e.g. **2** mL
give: **400** mL
